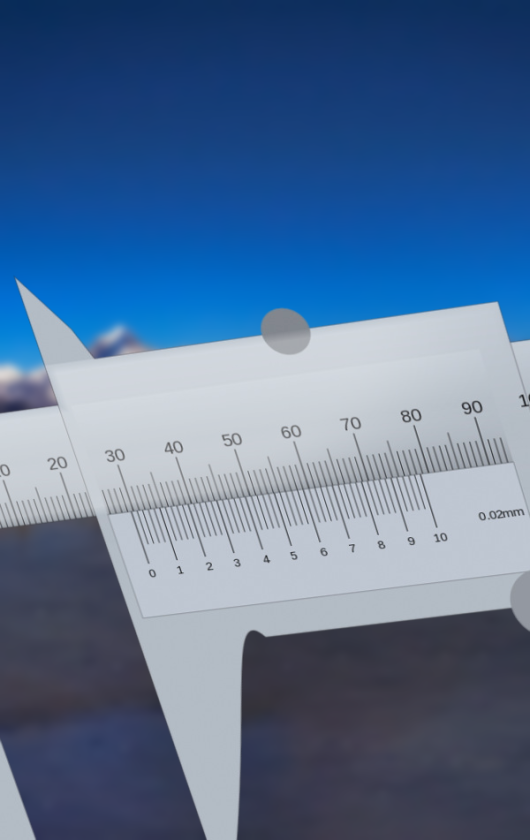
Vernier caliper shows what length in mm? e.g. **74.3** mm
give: **29.6** mm
